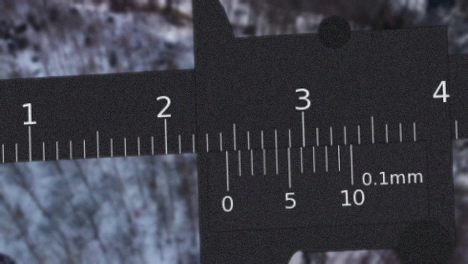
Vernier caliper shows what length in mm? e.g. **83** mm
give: **24.4** mm
